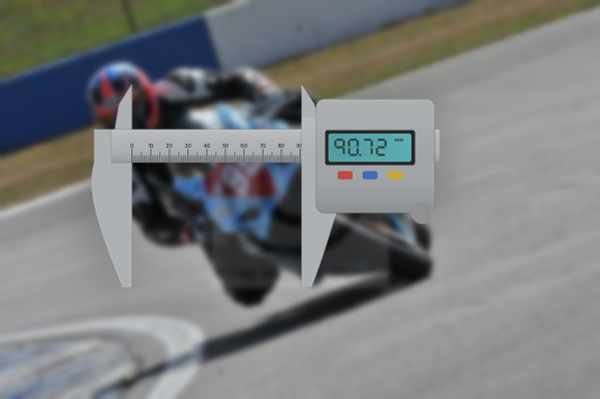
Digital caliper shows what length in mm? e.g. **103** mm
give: **90.72** mm
